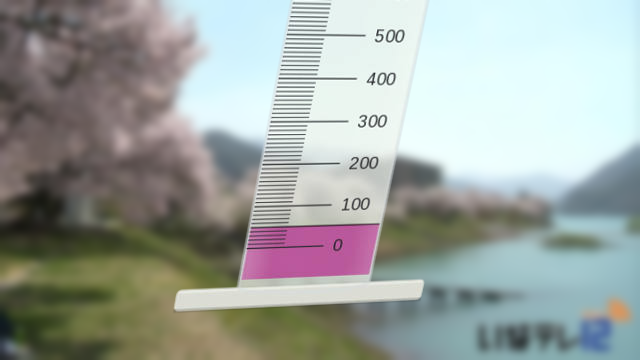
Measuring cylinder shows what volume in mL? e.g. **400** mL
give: **50** mL
